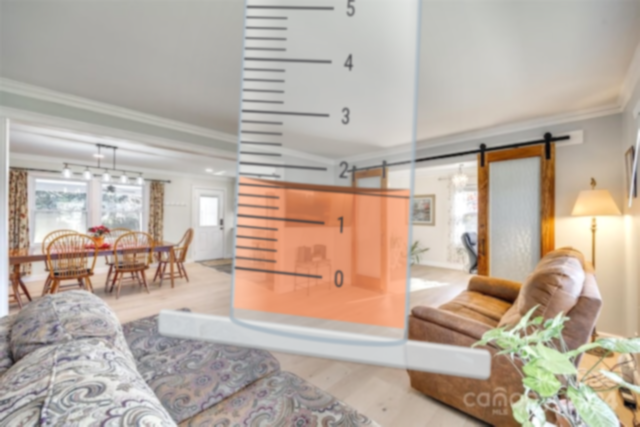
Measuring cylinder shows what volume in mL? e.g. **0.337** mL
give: **1.6** mL
